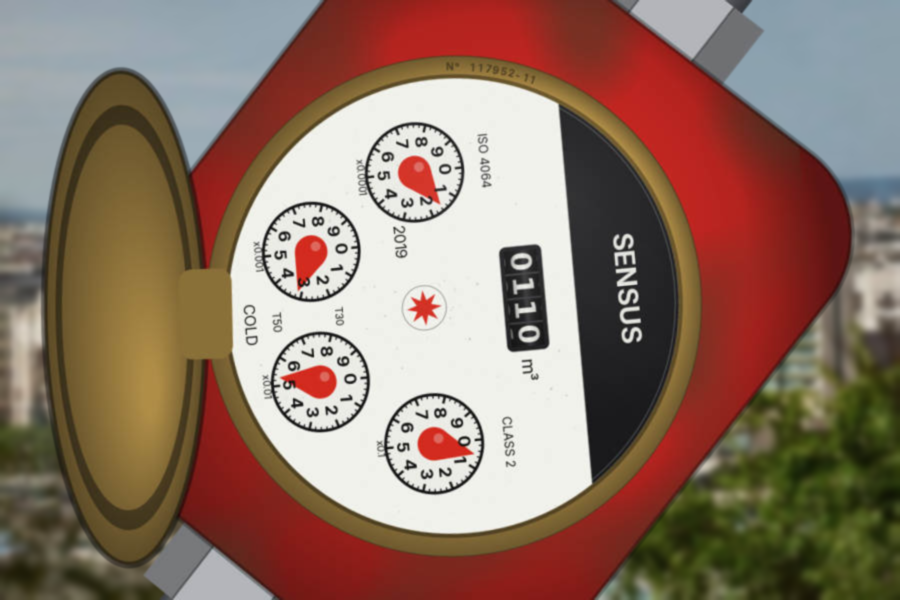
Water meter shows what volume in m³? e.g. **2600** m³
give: **110.0531** m³
